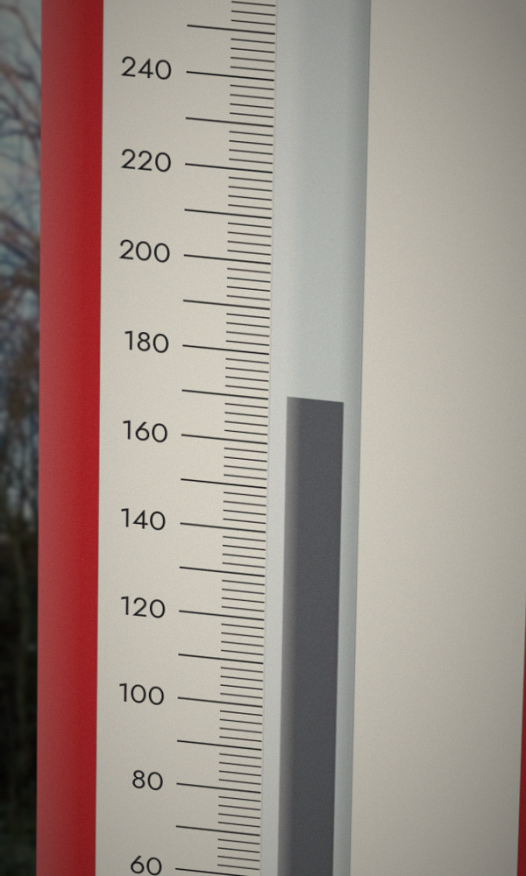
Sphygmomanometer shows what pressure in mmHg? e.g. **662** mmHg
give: **171** mmHg
